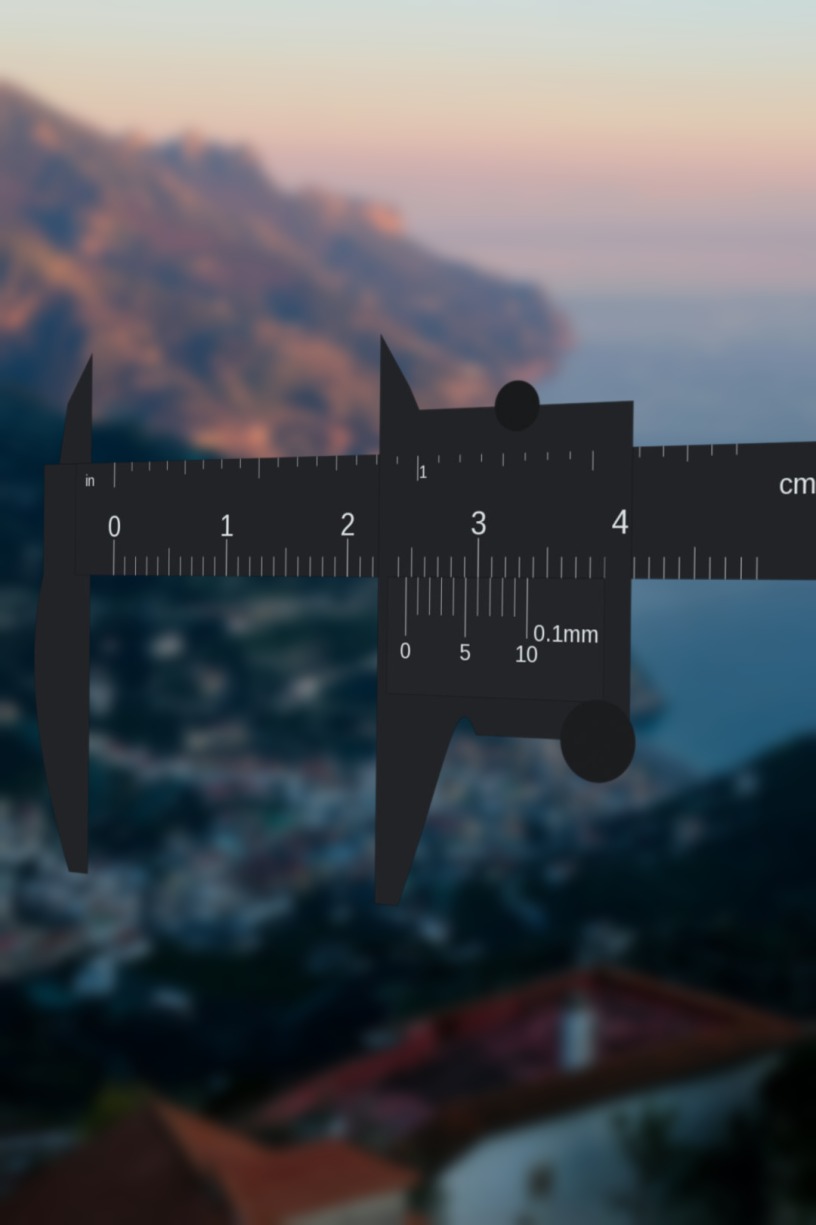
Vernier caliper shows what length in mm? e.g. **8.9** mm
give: **24.6** mm
